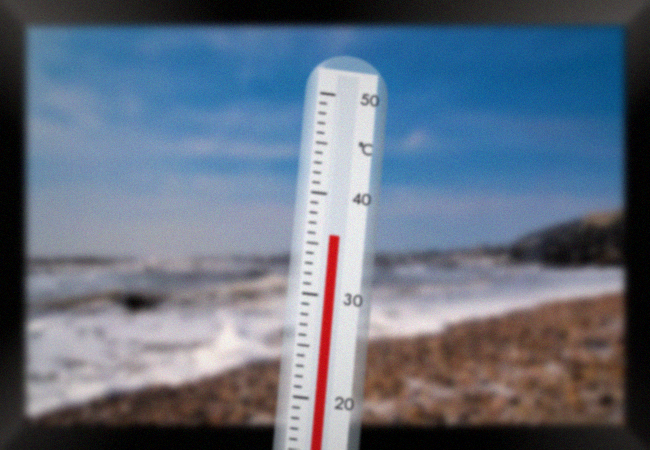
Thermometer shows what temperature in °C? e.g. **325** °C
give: **36** °C
